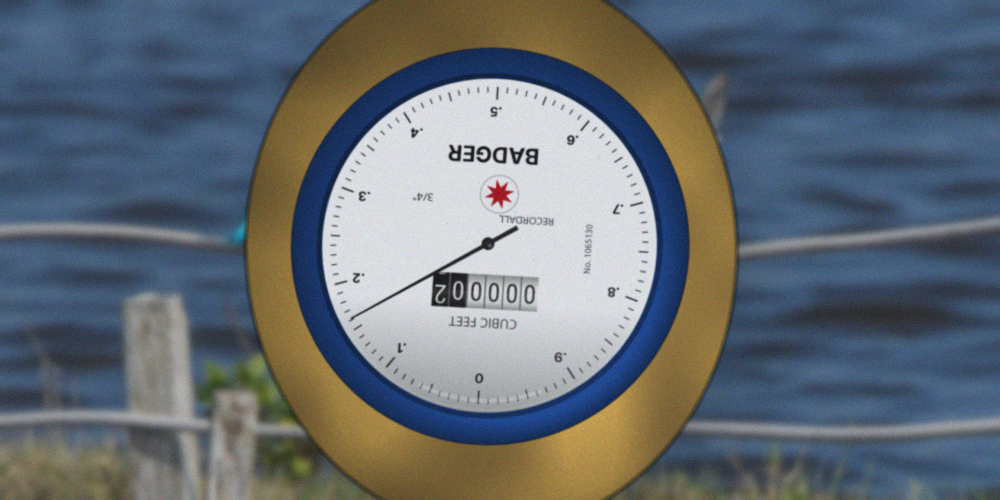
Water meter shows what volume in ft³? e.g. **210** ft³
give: **2.16** ft³
